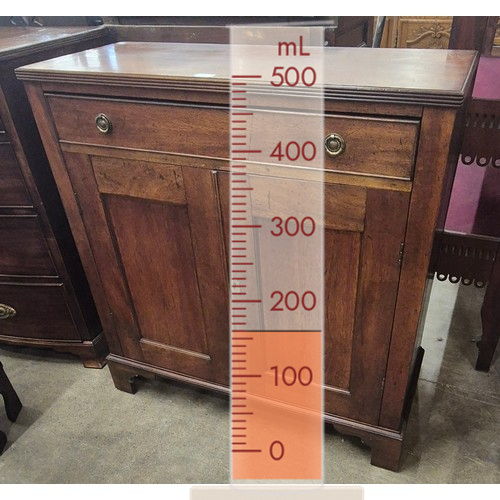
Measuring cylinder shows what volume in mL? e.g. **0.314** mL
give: **160** mL
